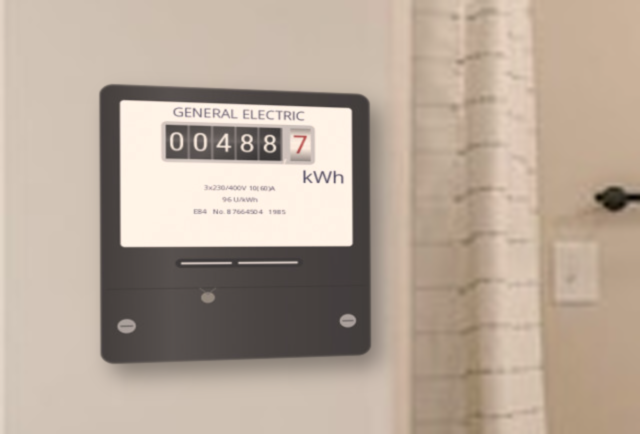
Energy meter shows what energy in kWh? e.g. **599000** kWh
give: **488.7** kWh
